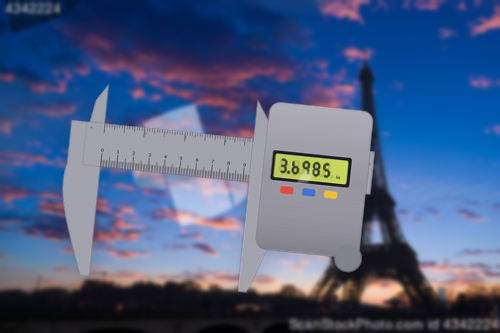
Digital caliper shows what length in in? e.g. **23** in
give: **3.6985** in
